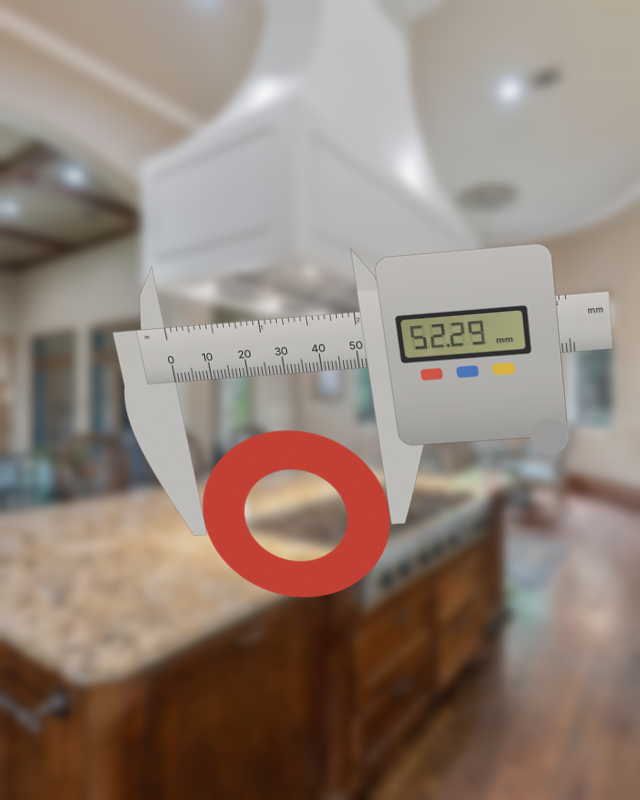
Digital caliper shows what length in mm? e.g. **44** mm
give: **52.29** mm
